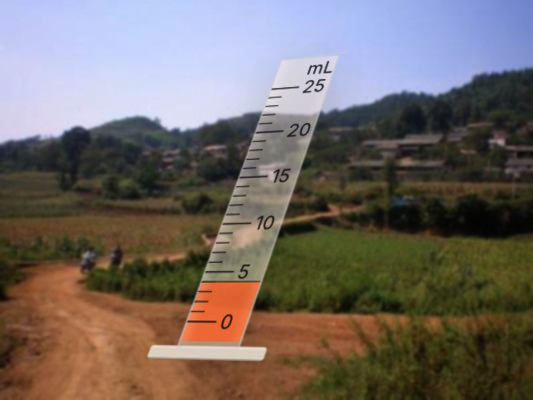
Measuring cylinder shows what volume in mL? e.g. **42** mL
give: **4** mL
